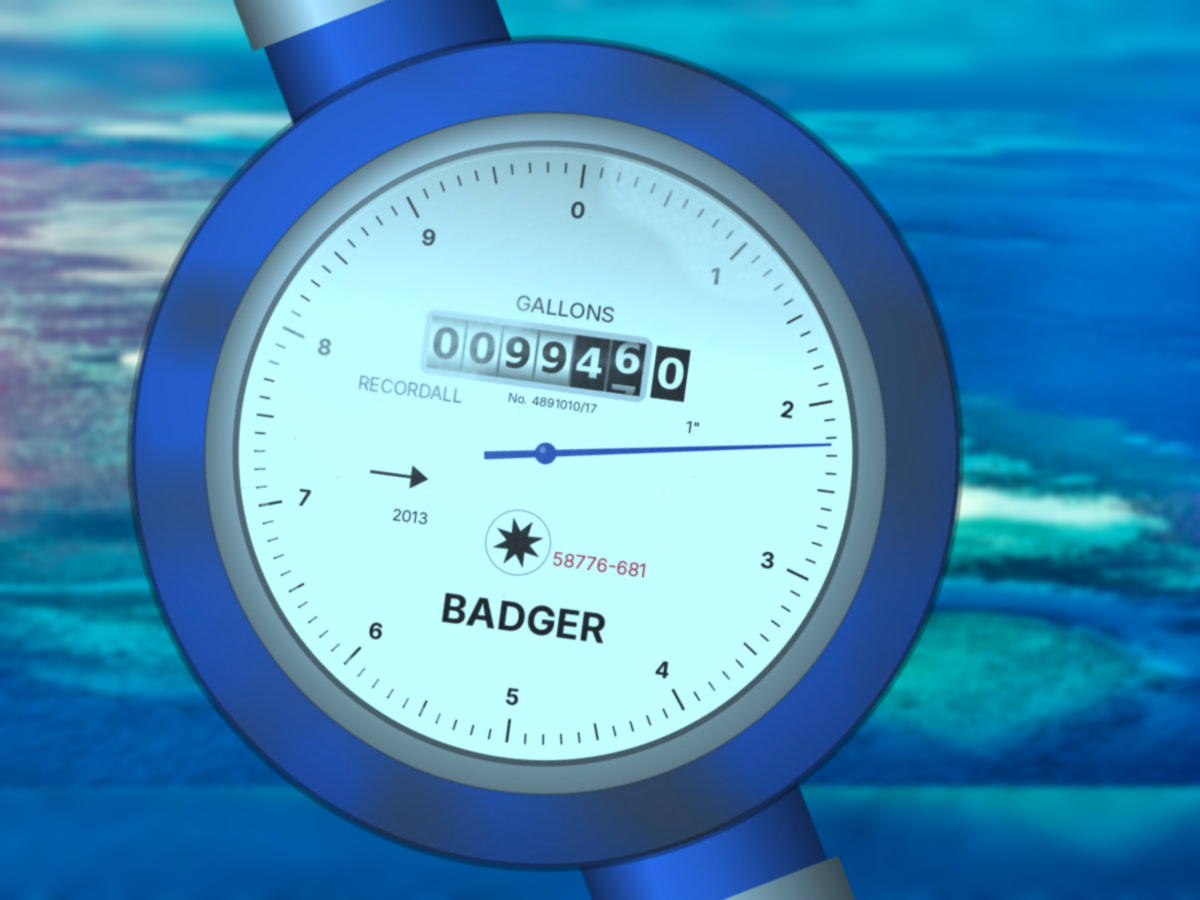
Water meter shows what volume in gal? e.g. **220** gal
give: **99462.2** gal
